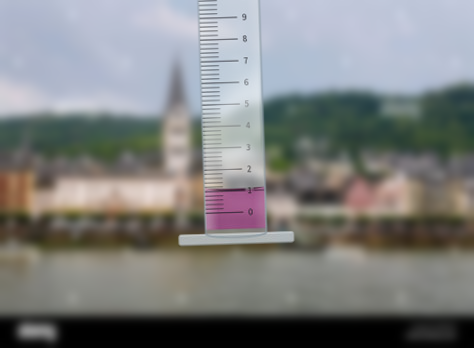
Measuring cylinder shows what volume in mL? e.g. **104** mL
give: **1** mL
